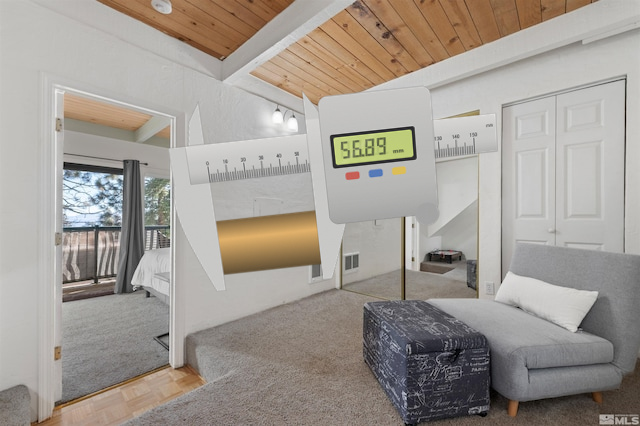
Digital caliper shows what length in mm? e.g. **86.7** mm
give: **56.89** mm
